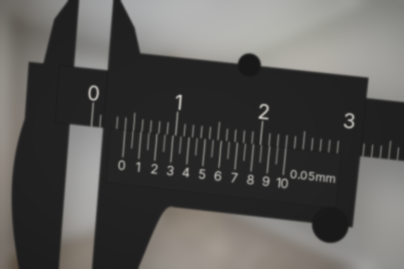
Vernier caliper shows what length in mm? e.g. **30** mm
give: **4.0** mm
